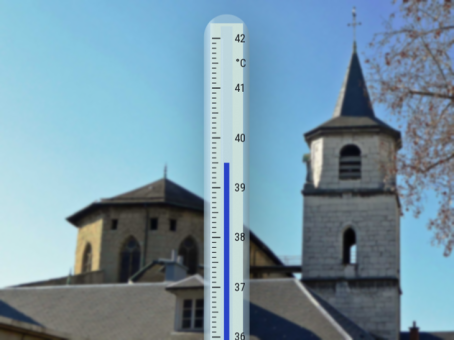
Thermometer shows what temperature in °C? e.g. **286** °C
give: **39.5** °C
